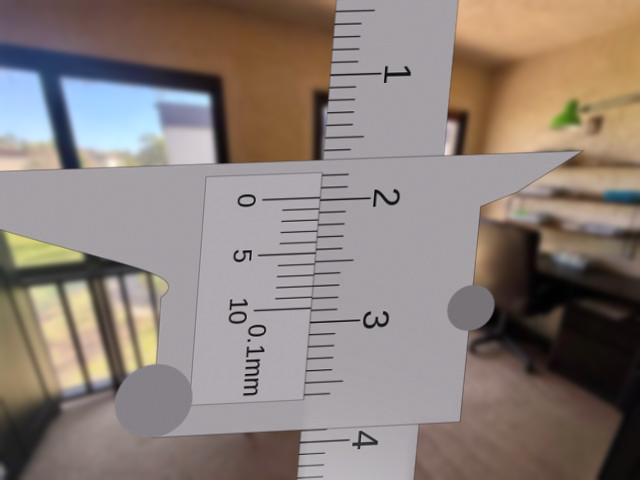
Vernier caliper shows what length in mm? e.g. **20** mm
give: **19.8** mm
